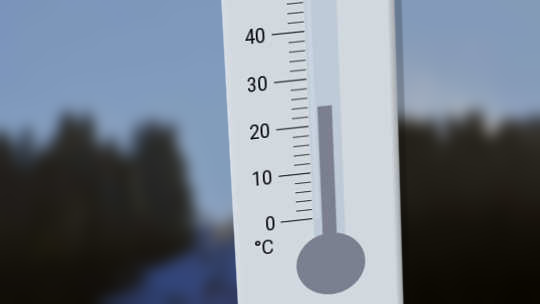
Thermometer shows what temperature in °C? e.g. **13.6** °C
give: **24** °C
